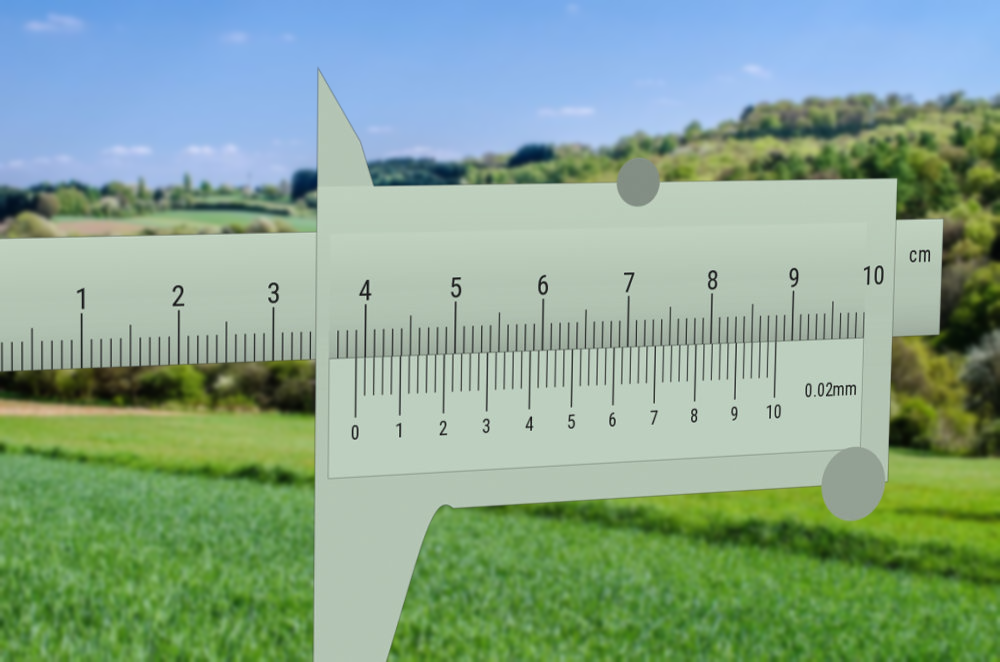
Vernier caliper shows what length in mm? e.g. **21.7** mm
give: **39.0** mm
